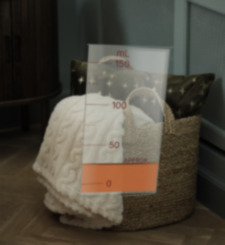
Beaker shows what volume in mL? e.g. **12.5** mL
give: **25** mL
